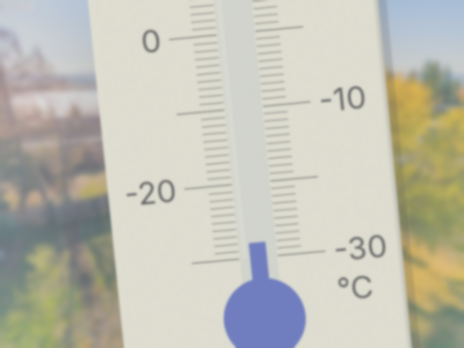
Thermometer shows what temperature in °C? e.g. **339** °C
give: **-28** °C
